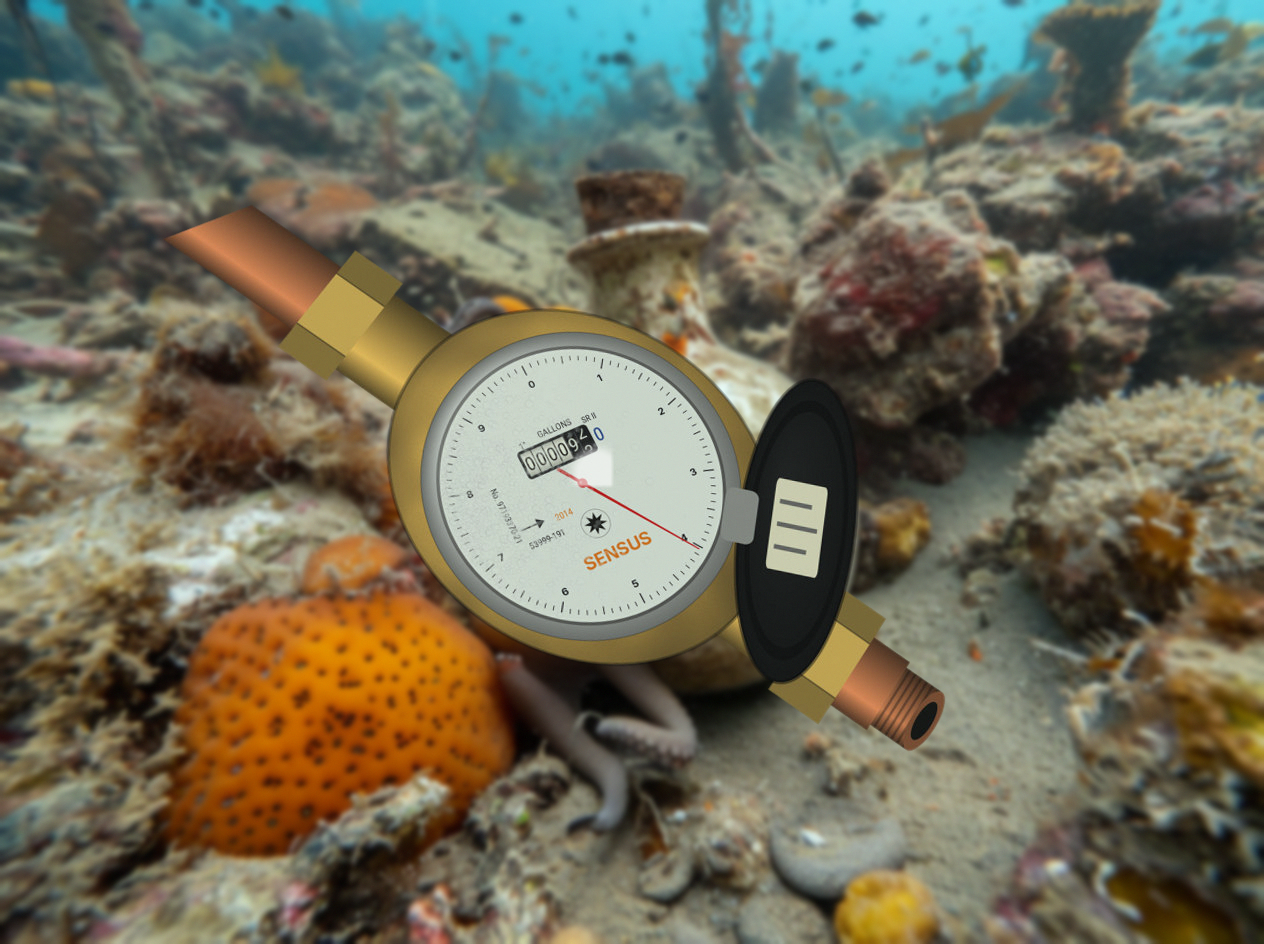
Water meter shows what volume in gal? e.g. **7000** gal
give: **924.0** gal
